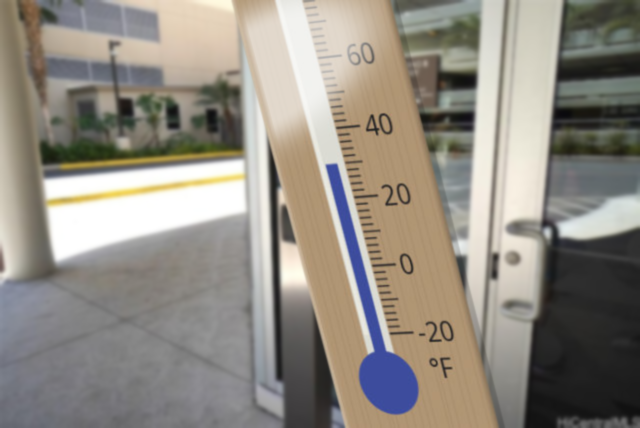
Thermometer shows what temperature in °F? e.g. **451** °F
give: **30** °F
